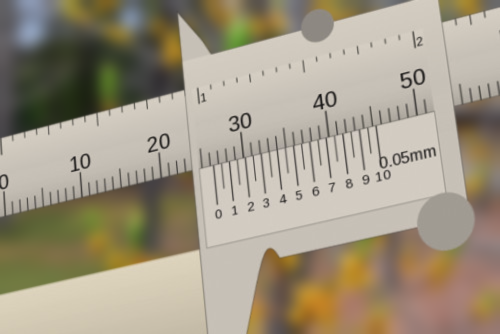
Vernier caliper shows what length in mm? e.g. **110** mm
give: **26.4** mm
